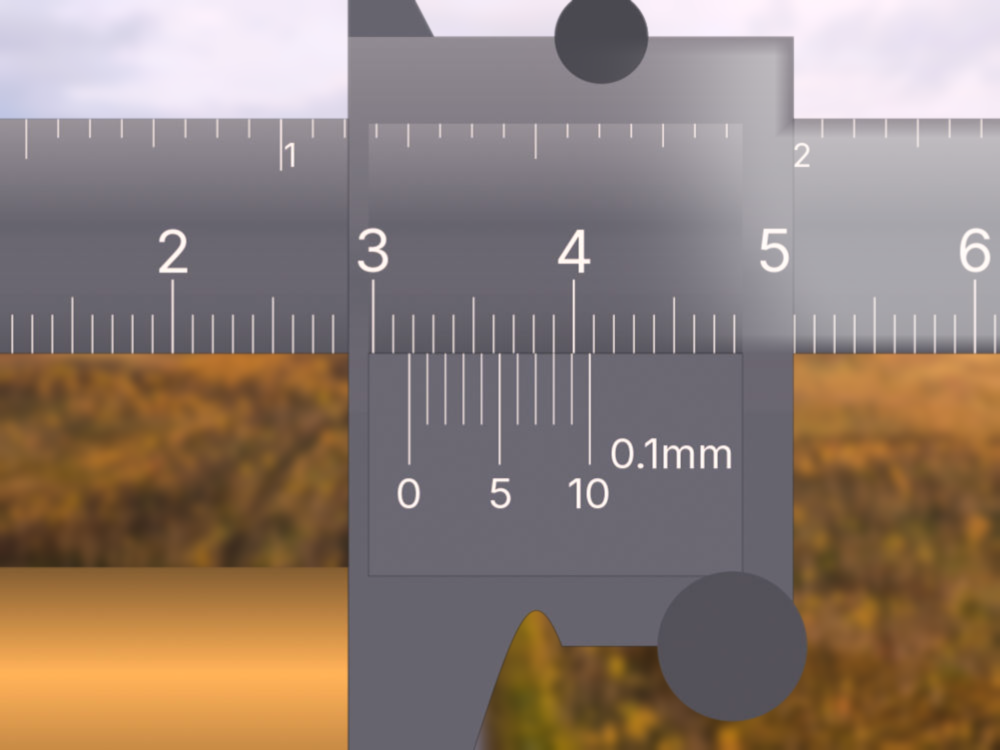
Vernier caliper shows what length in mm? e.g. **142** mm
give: **31.8** mm
